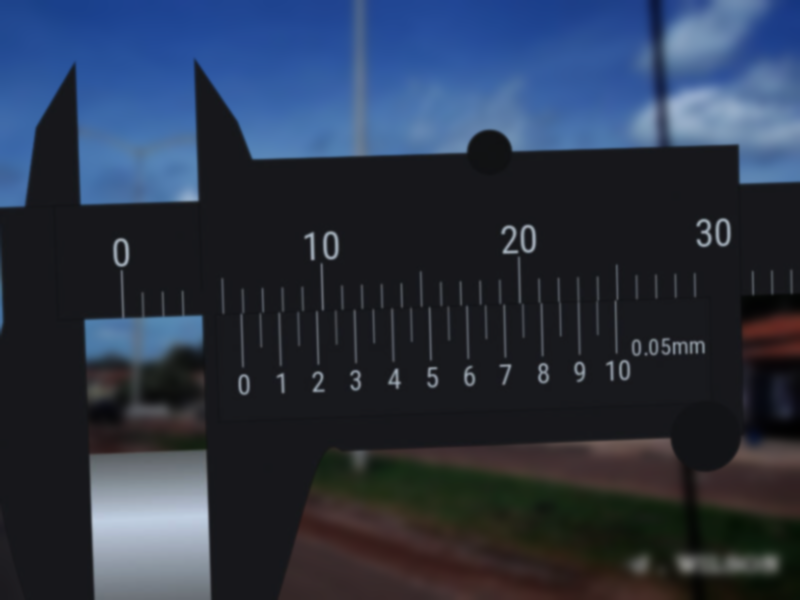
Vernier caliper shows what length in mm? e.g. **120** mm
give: **5.9** mm
